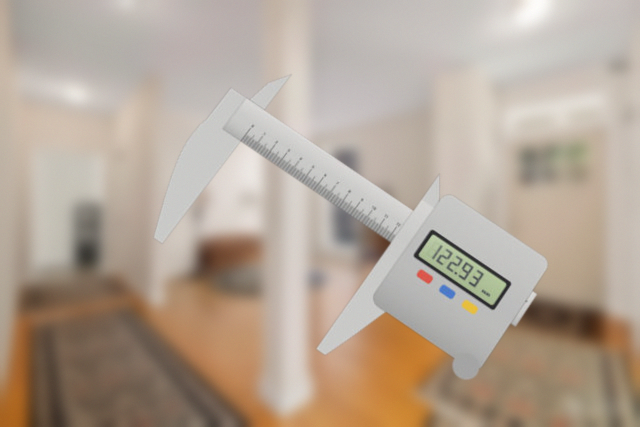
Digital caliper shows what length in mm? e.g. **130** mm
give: **122.93** mm
